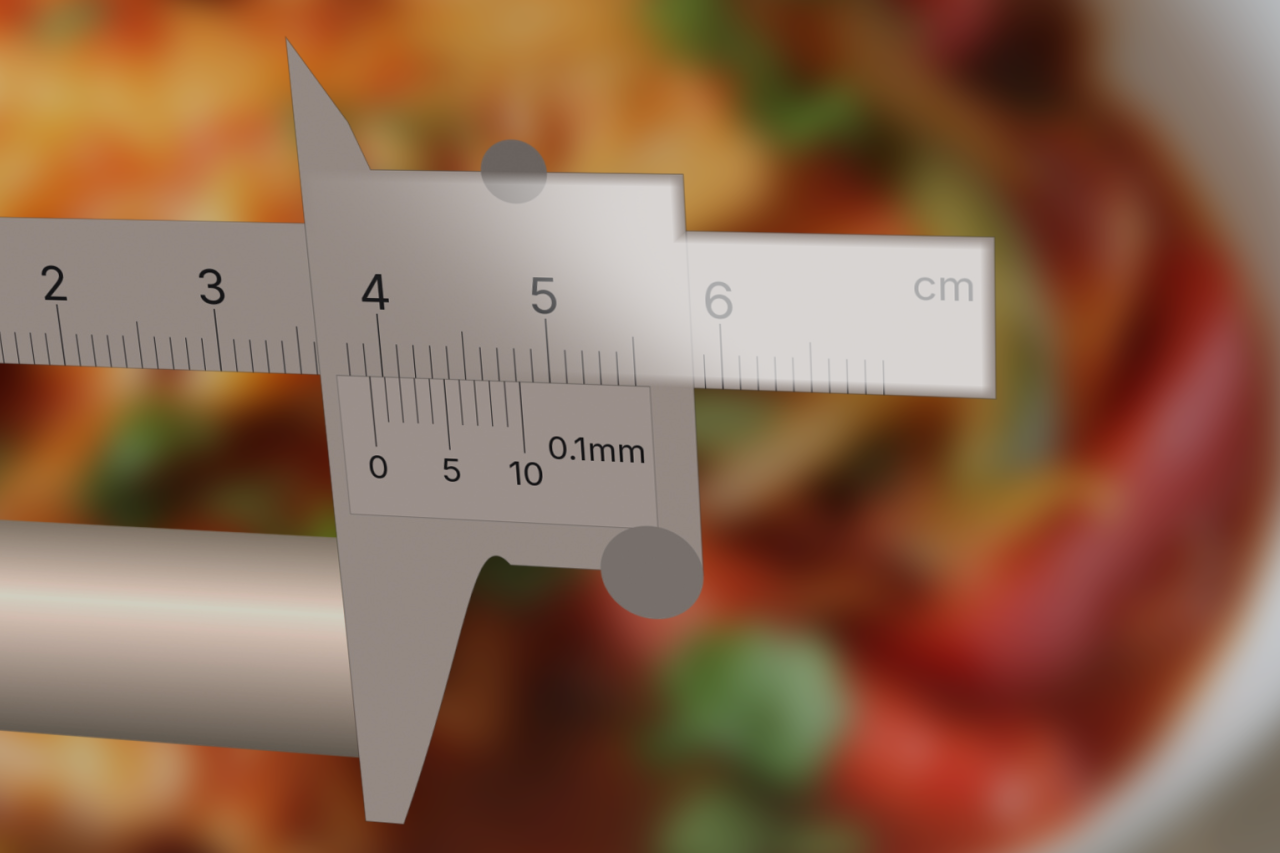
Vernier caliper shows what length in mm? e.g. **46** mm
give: **39.2** mm
